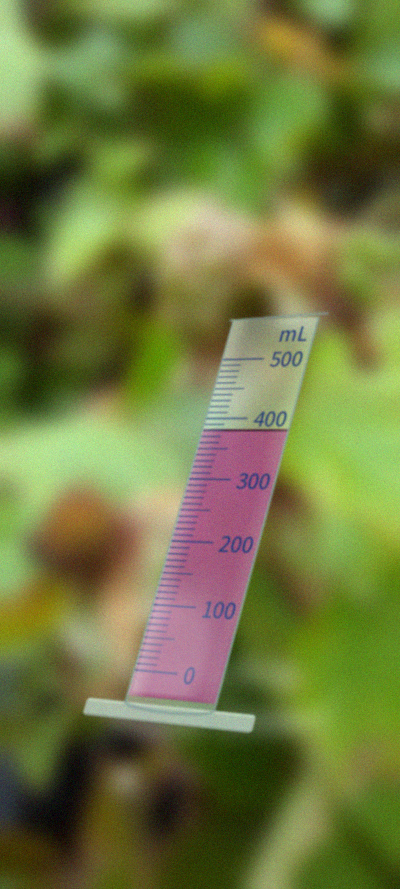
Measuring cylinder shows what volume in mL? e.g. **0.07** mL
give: **380** mL
